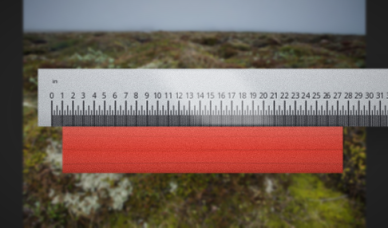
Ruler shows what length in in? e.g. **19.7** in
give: **26.5** in
